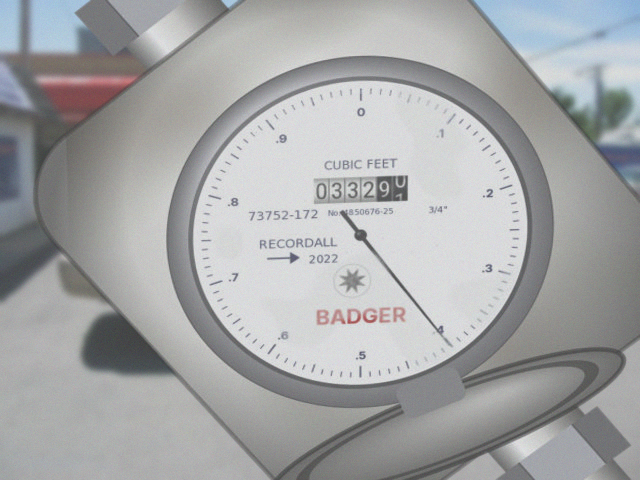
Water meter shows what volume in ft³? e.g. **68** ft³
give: **33290.40** ft³
